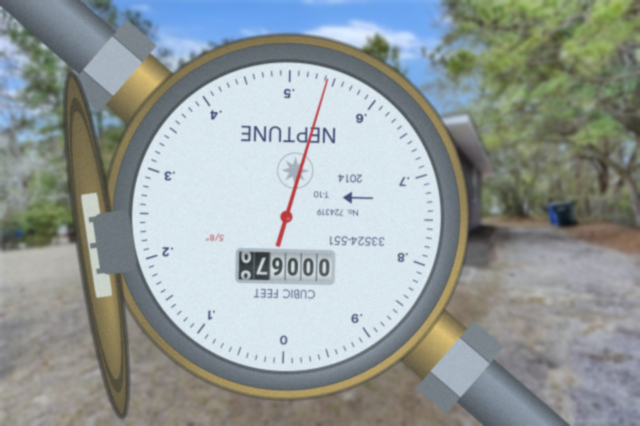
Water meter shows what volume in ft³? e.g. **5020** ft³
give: **678.54** ft³
